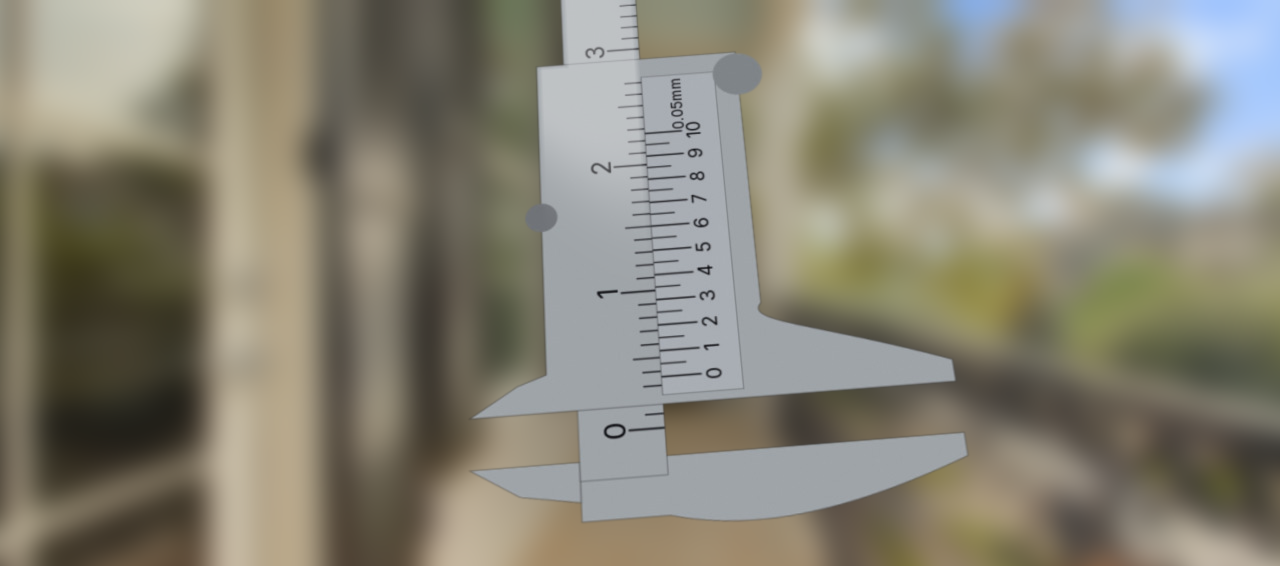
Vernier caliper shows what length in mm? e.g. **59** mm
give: **3.6** mm
